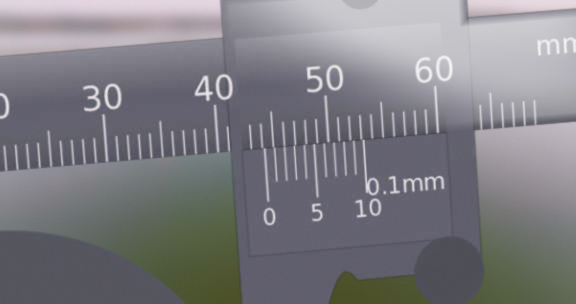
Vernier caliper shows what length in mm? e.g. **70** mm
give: **44.2** mm
